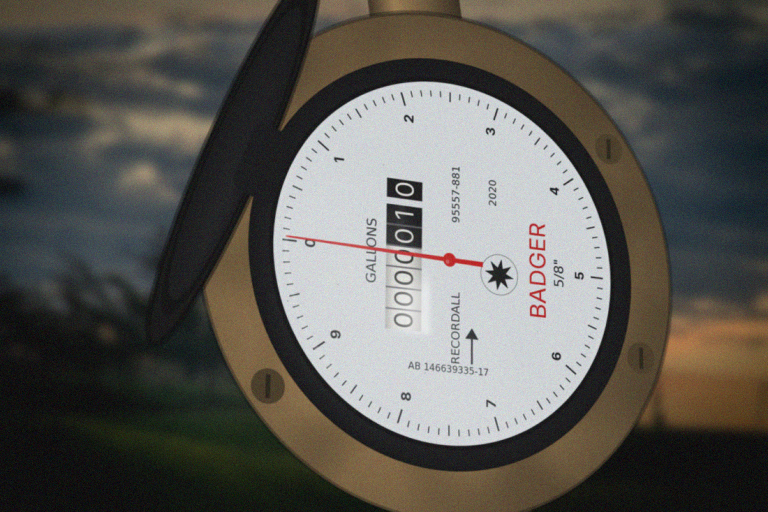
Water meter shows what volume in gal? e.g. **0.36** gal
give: **10.0** gal
